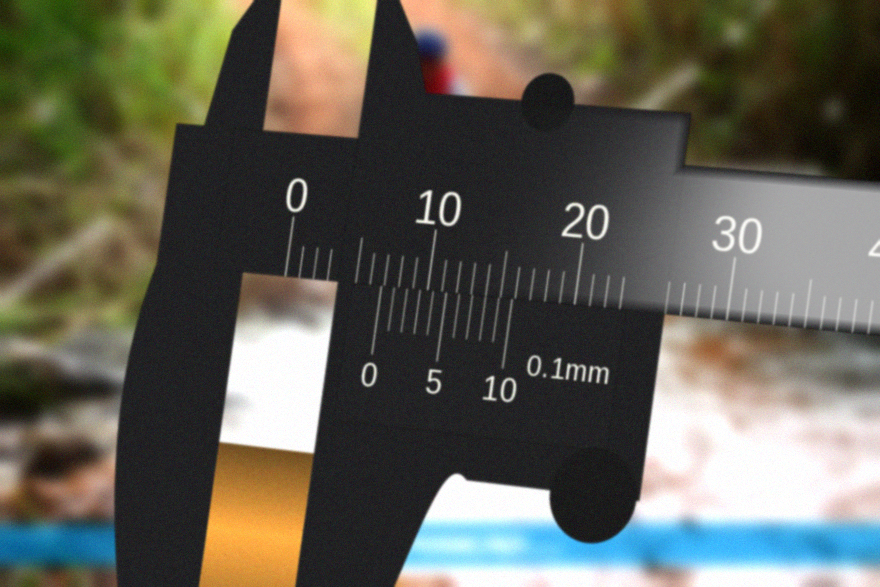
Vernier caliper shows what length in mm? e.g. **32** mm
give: **6.8** mm
